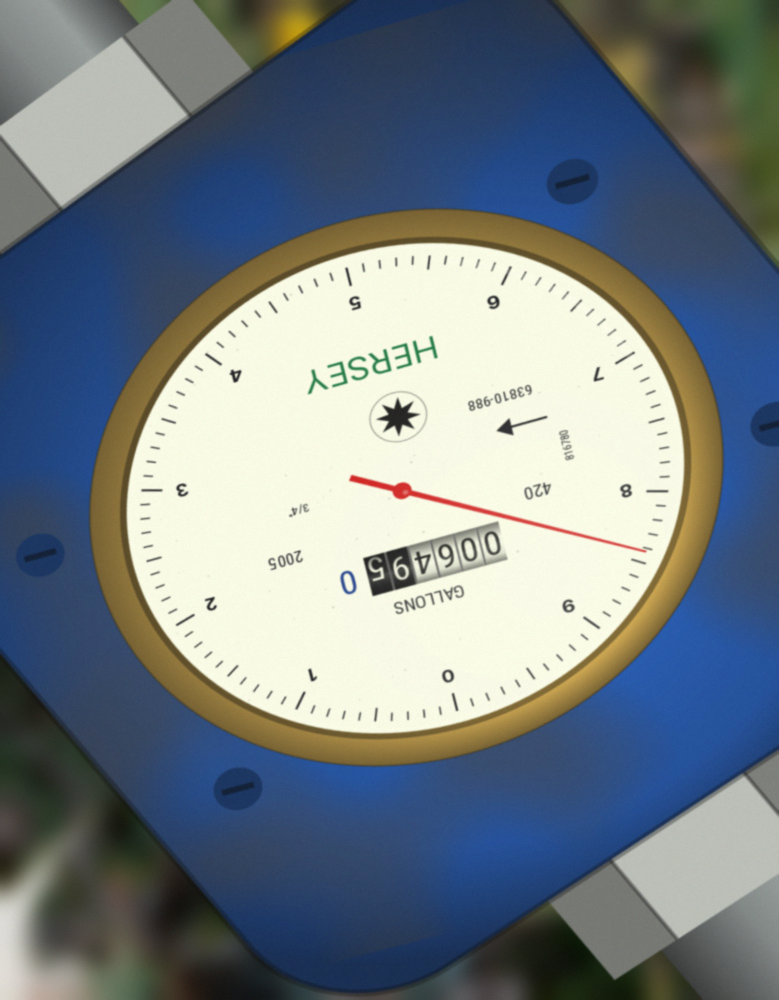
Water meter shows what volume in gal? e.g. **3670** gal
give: **64948.4** gal
